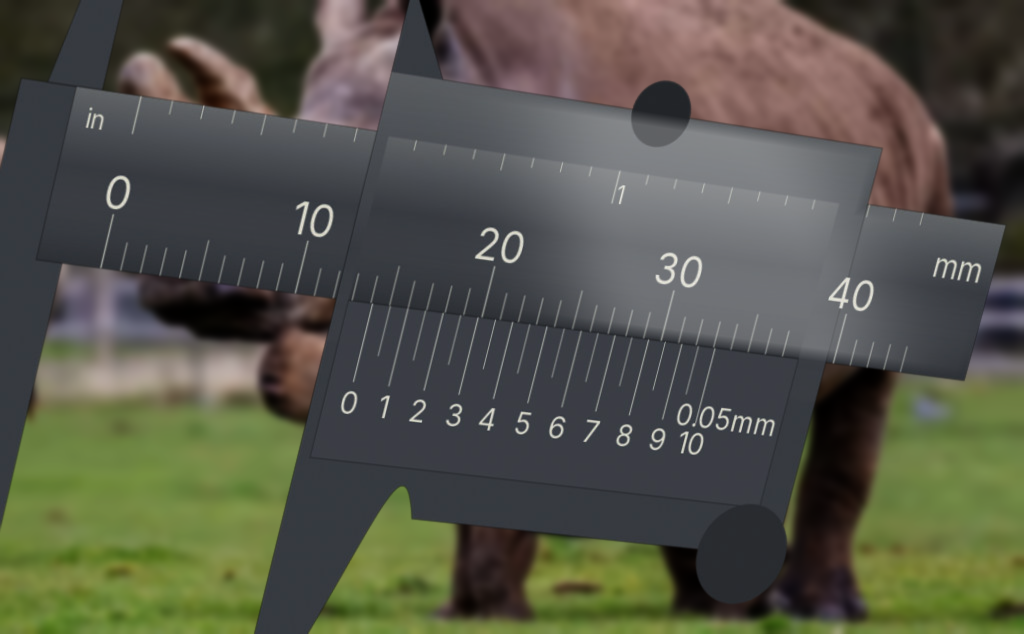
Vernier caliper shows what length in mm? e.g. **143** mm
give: **14.1** mm
